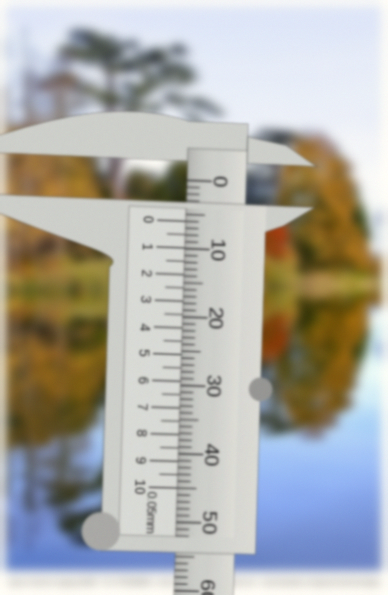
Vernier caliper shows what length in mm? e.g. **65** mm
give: **6.0** mm
